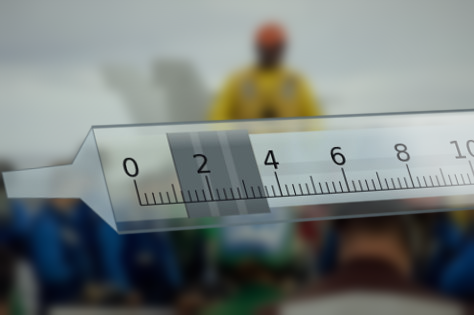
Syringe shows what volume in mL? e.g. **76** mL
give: **1.2** mL
